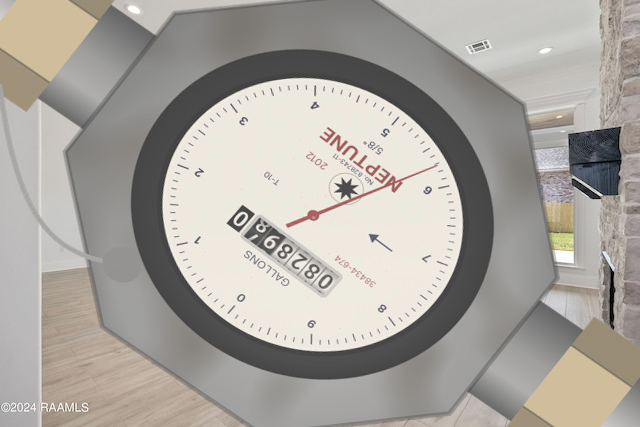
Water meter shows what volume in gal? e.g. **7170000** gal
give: **828975.7** gal
